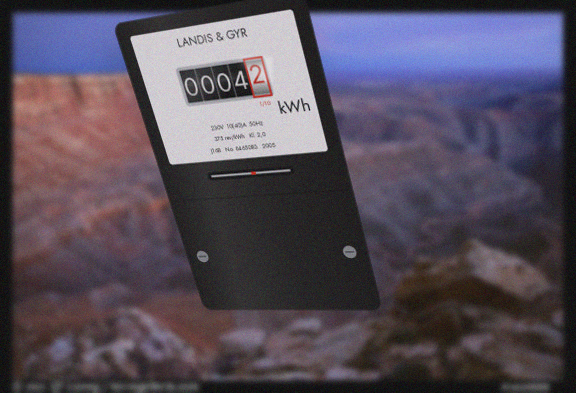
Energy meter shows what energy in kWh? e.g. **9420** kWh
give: **4.2** kWh
